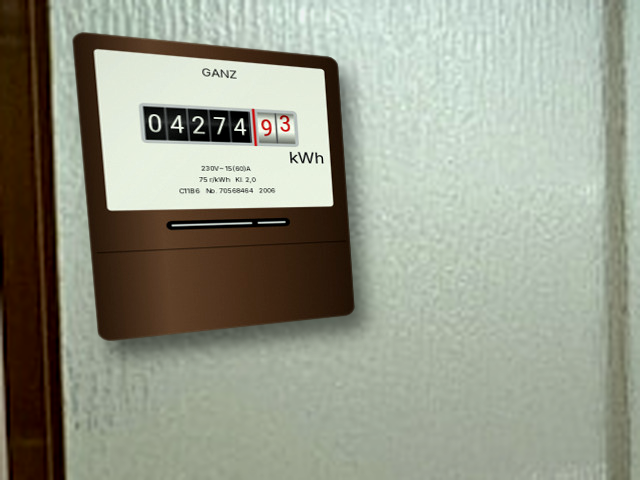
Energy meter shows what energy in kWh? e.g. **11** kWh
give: **4274.93** kWh
